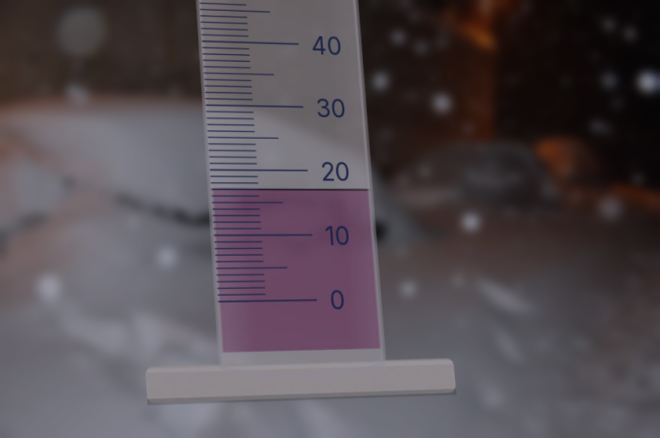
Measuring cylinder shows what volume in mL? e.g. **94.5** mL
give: **17** mL
